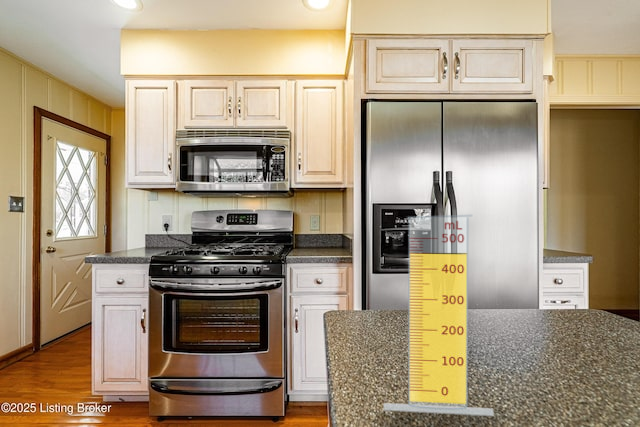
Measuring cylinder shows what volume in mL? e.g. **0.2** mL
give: **450** mL
